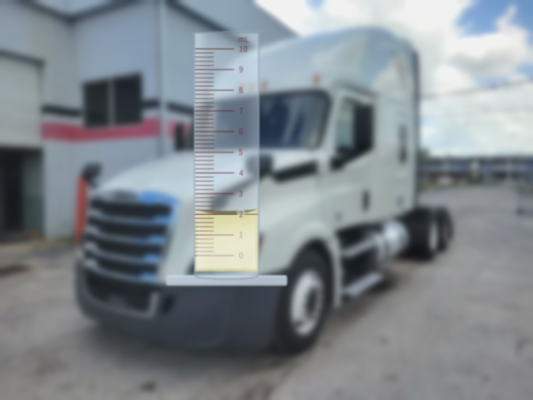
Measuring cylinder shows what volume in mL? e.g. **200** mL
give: **2** mL
